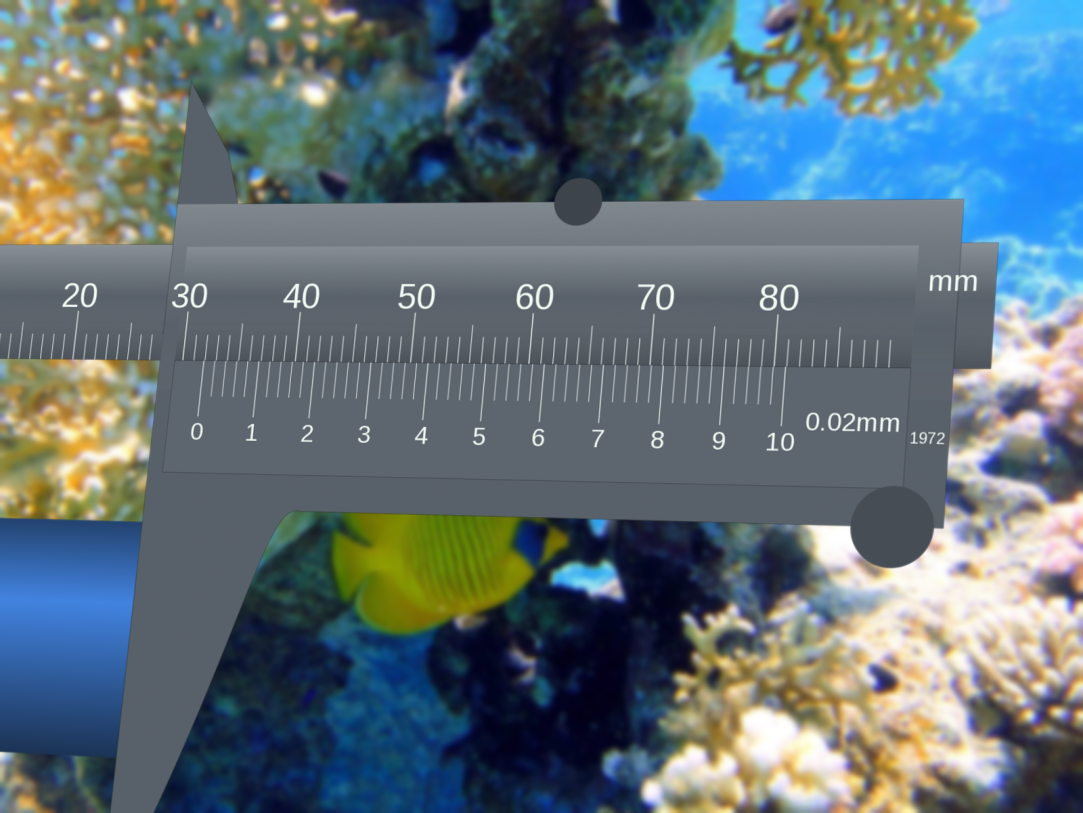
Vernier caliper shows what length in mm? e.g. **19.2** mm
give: **31.9** mm
